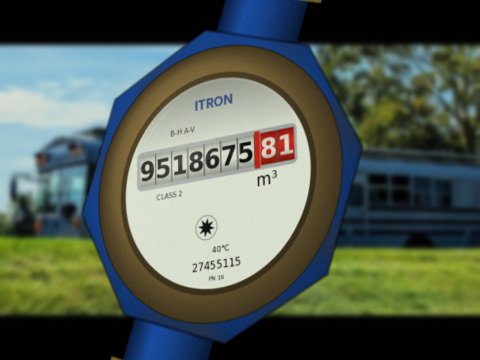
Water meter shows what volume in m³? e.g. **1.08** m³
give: **9518675.81** m³
